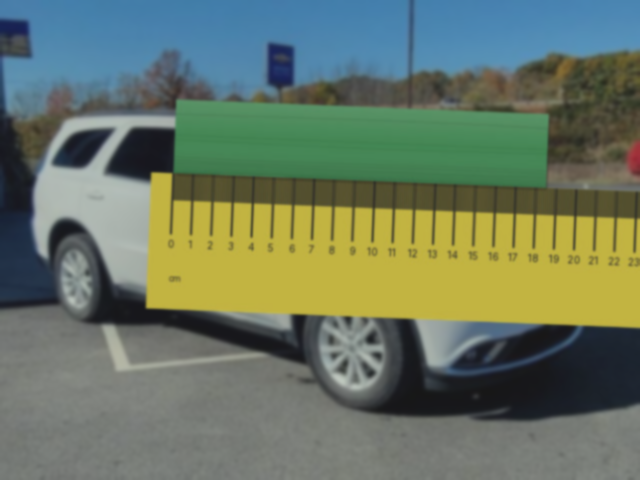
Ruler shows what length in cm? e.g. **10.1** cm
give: **18.5** cm
